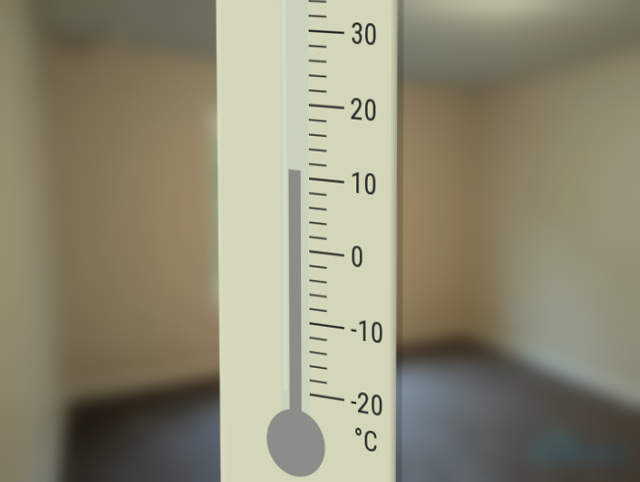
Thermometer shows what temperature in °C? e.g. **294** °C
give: **11** °C
